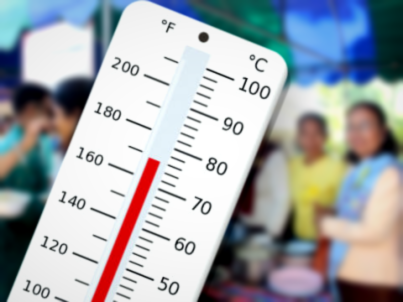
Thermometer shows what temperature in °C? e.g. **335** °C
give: **76** °C
